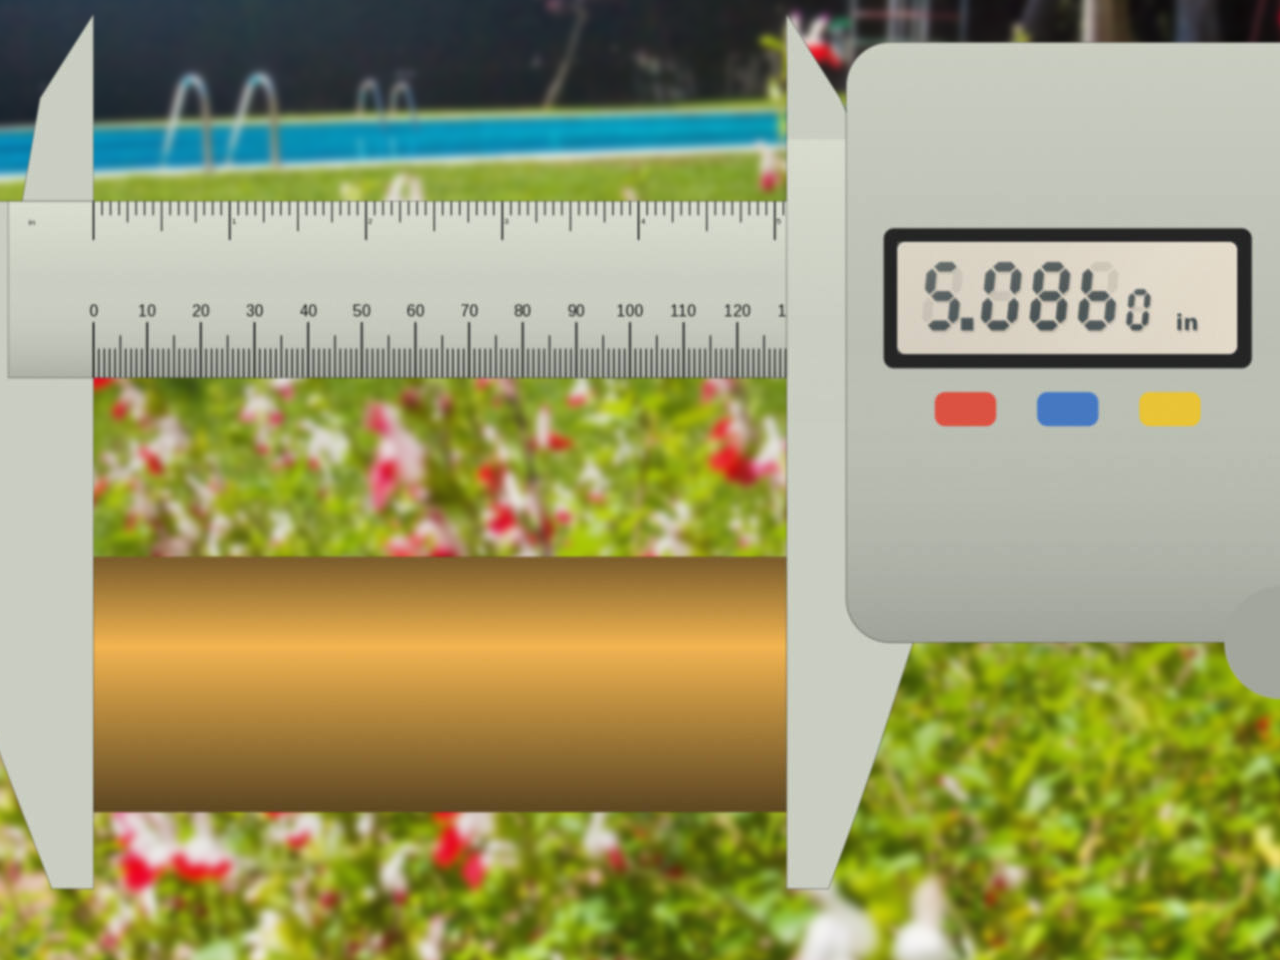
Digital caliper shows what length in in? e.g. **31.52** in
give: **5.0860** in
